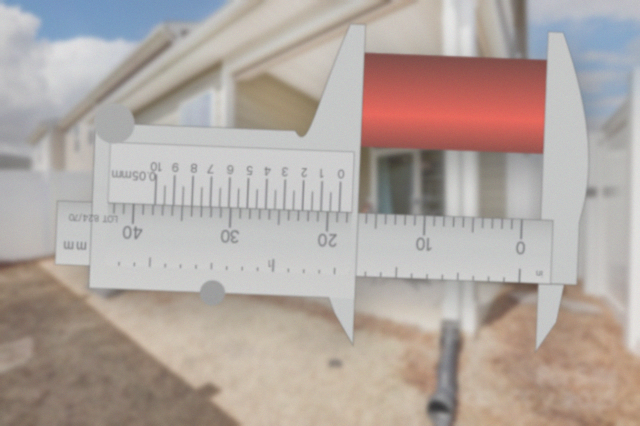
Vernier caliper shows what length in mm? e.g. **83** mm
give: **18.8** mm
